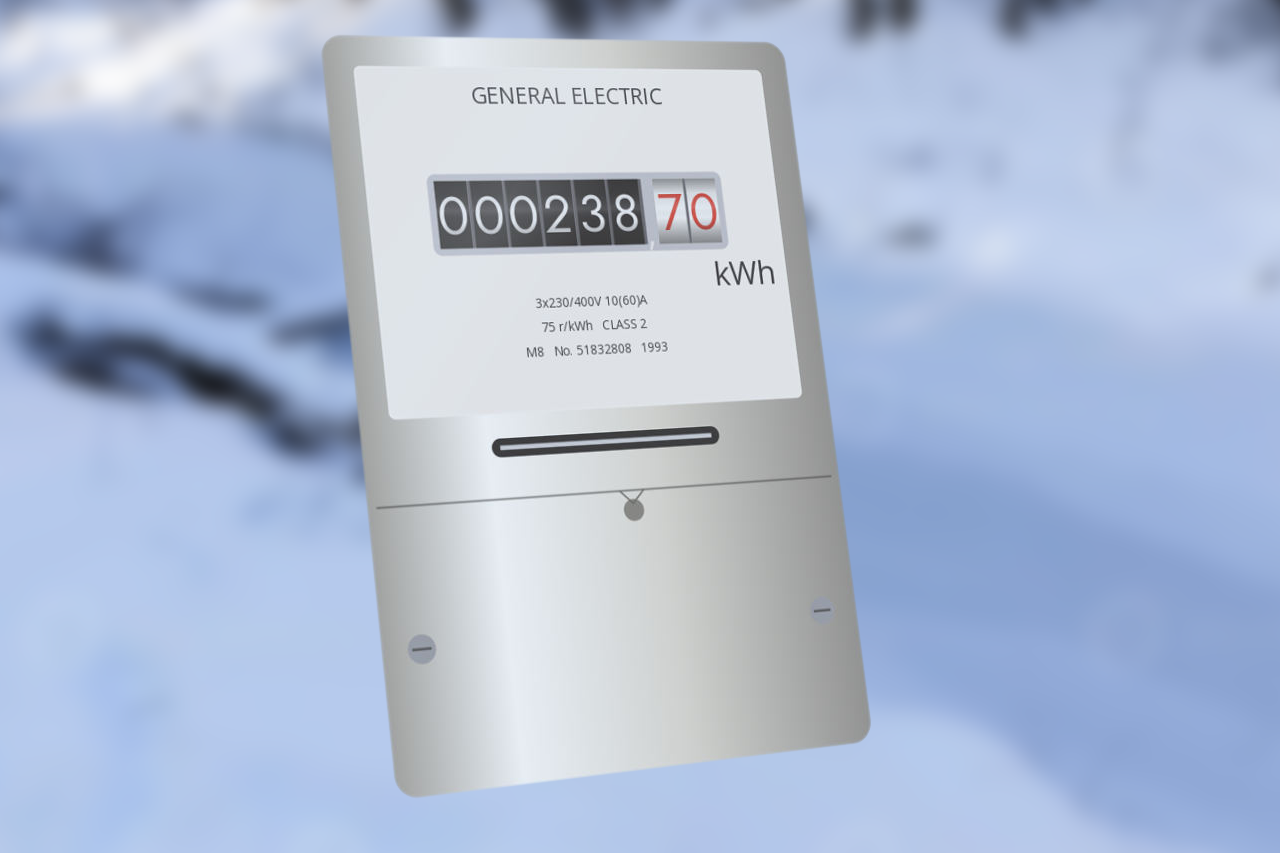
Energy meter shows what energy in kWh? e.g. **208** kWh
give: **238.70** kWh
